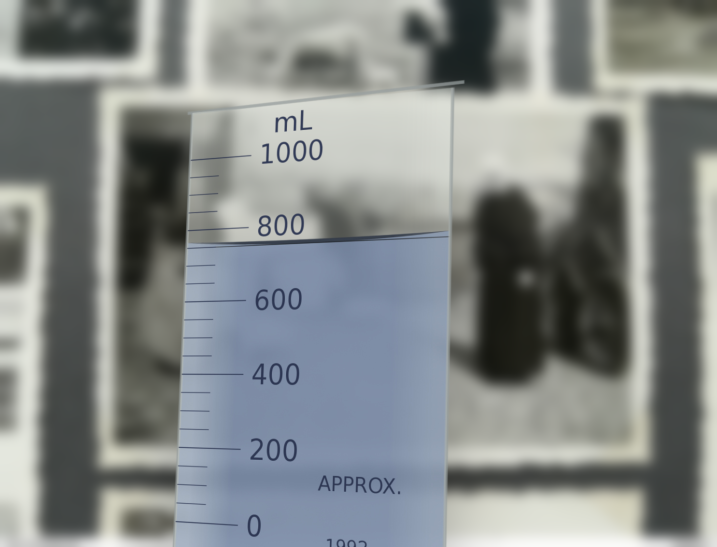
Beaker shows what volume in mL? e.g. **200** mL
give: **750** mL
